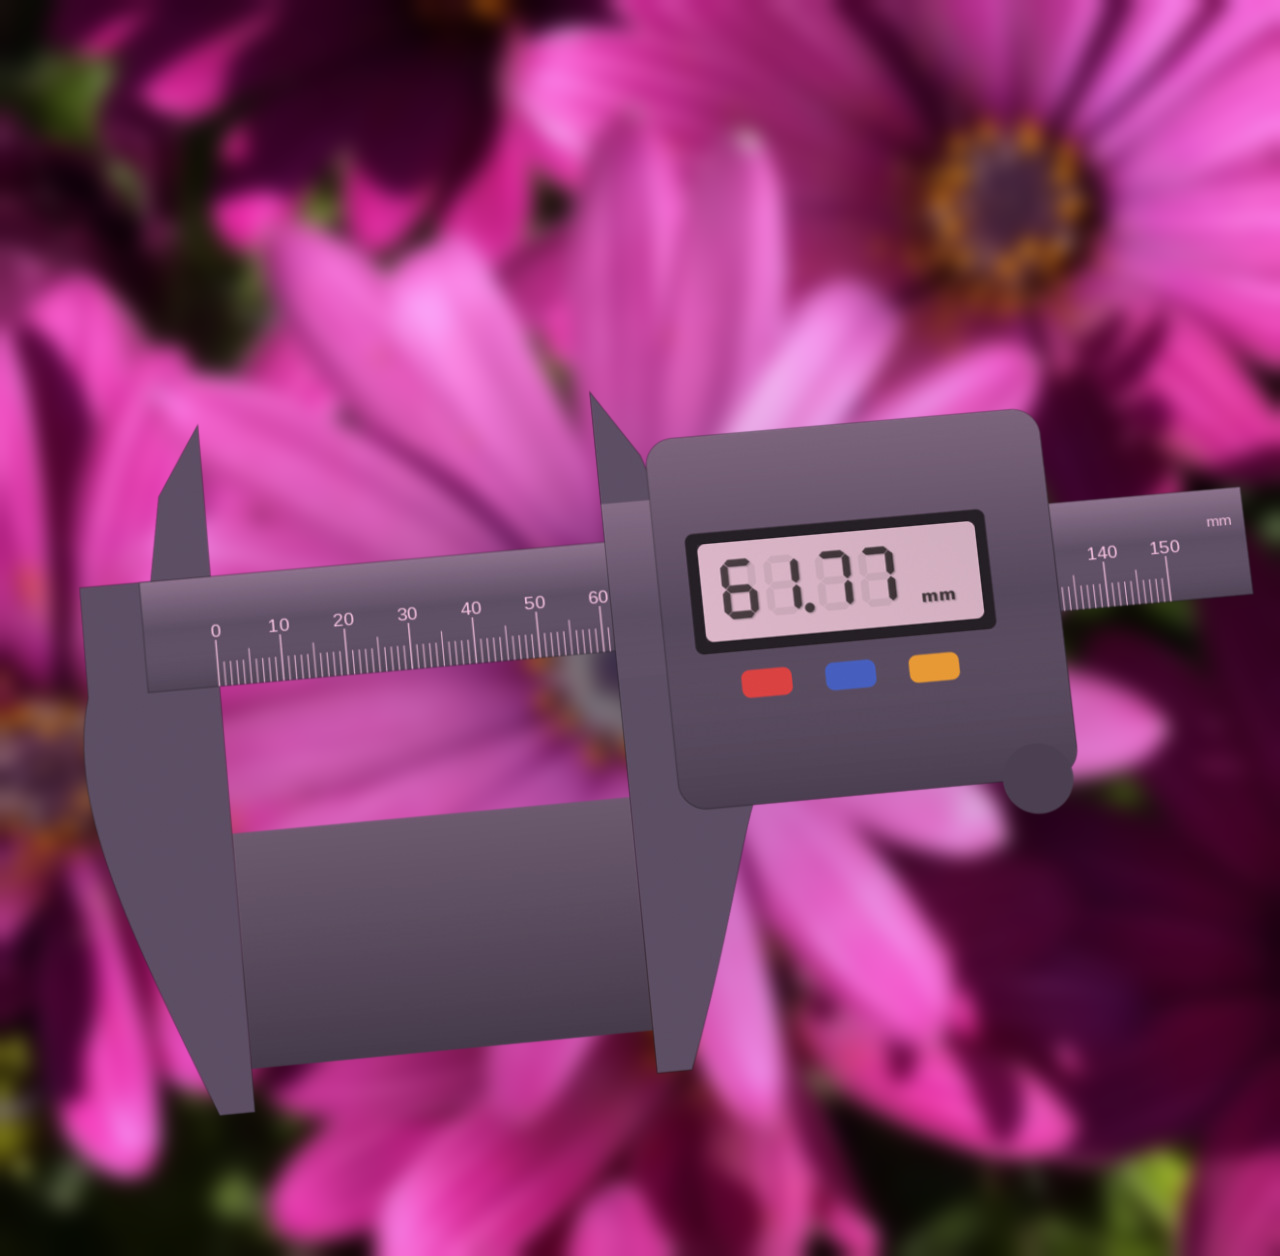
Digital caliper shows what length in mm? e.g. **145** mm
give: **61.77** mm
